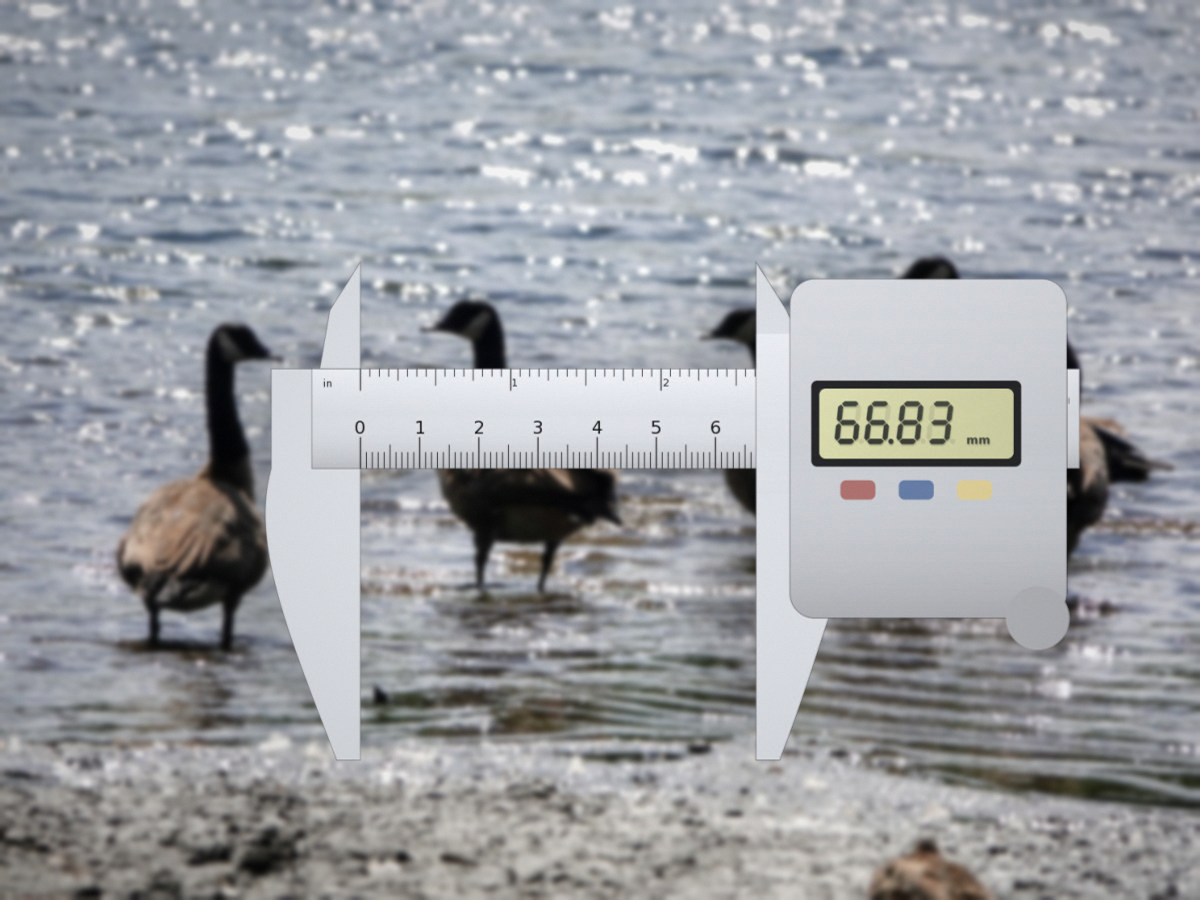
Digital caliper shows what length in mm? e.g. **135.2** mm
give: **66.83** mm
